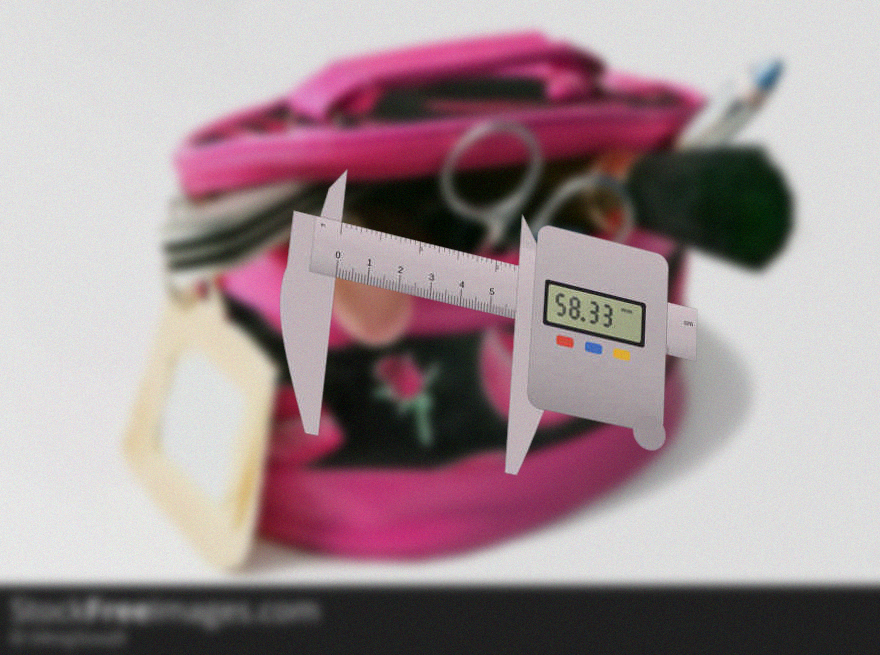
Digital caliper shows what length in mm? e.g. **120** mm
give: **58.33** mm
